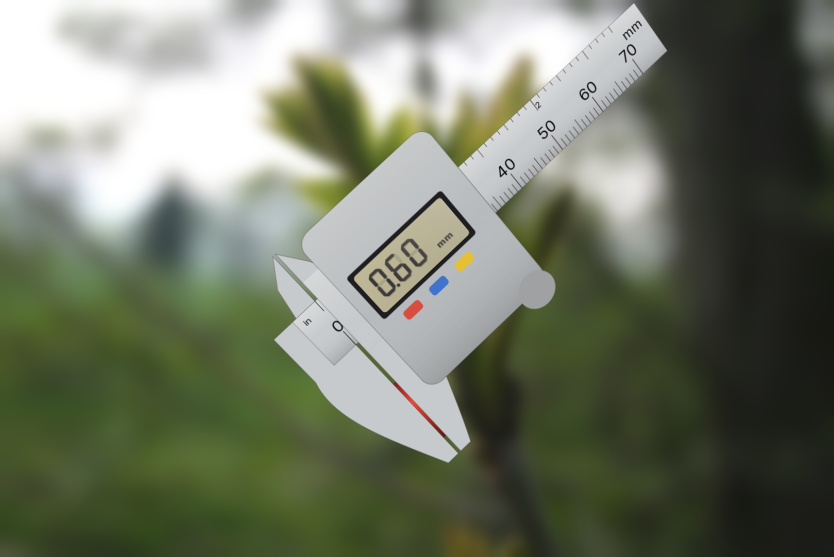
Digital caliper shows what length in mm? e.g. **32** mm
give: **0.60** mm
